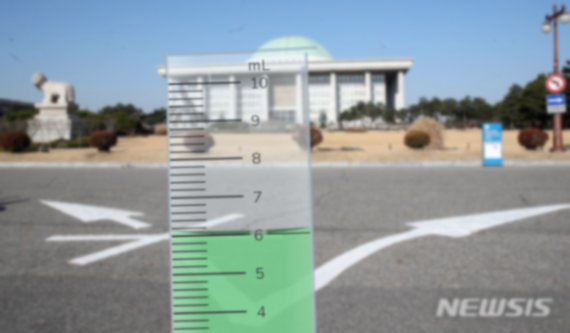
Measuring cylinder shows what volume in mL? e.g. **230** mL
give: **6** mL
